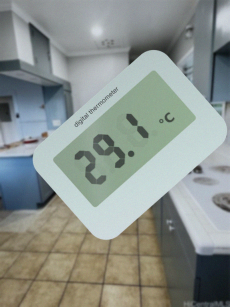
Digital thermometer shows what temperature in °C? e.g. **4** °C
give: **29.1** °C
